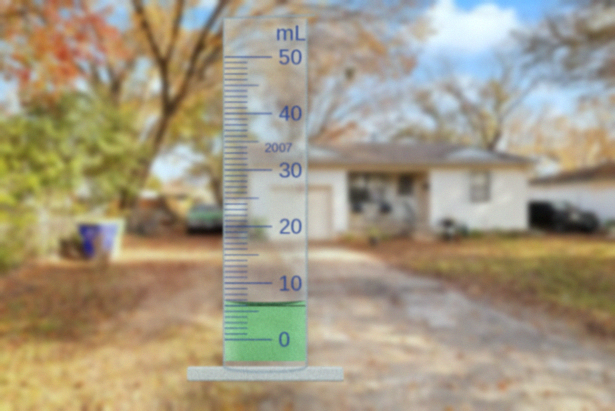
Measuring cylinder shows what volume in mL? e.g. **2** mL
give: **6** mL
